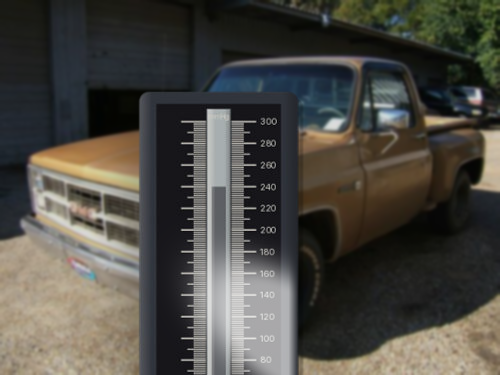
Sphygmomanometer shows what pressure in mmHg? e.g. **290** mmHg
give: **240** mmHg
